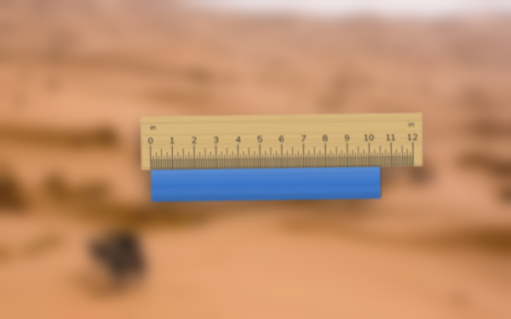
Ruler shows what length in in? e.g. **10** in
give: **10.5** in
